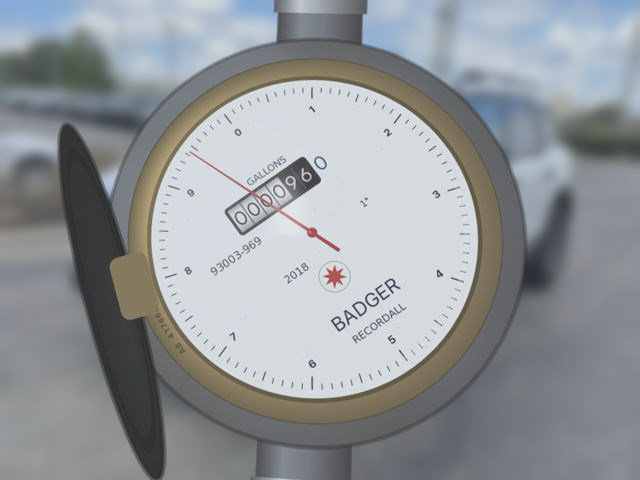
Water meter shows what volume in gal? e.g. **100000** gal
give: **959.4** gal
